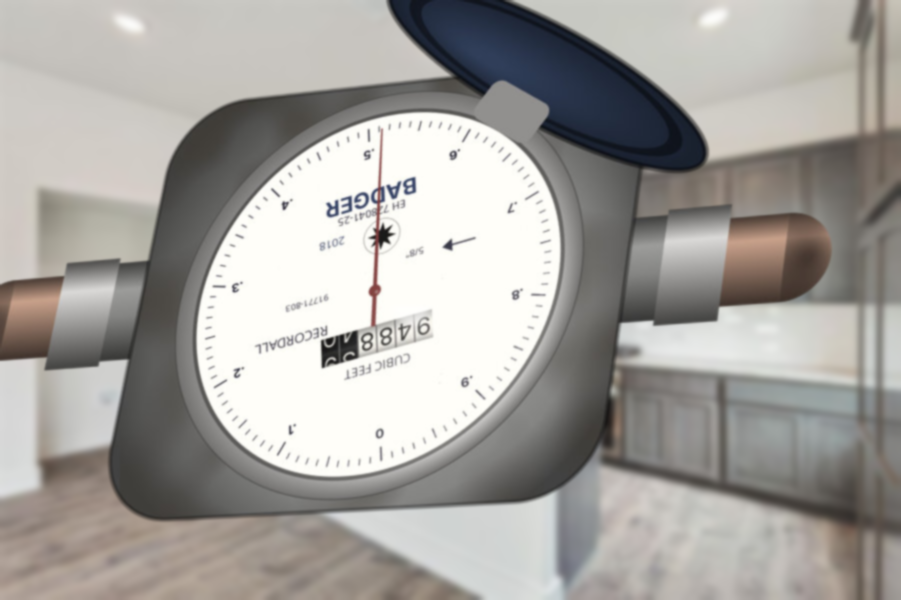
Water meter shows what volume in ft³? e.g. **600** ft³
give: **948839.51** ft³
